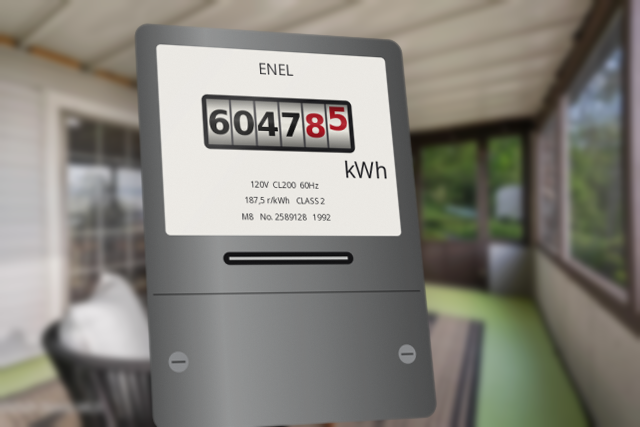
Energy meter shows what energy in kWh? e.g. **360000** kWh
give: **6047.85** kWh
